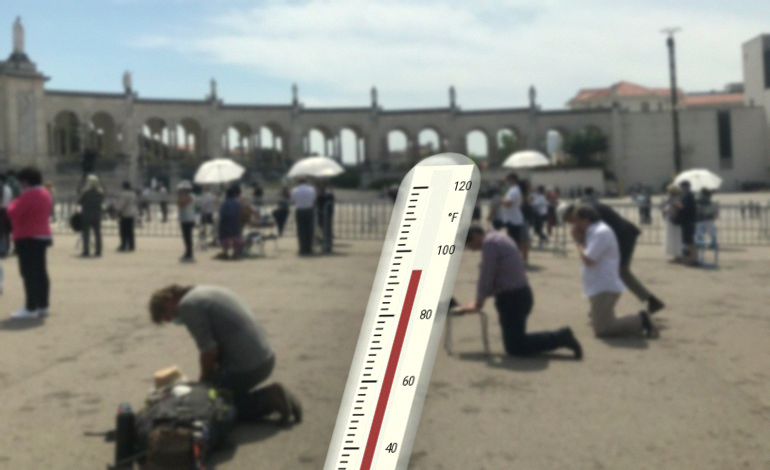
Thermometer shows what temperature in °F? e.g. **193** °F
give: **94** °F
